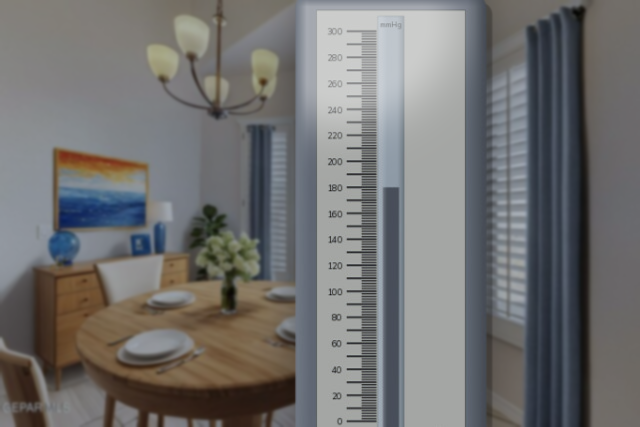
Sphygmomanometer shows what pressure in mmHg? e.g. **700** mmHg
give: **180** mmHg
